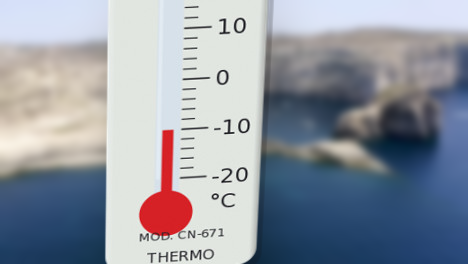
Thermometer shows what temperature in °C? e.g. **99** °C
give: **-10** °C
